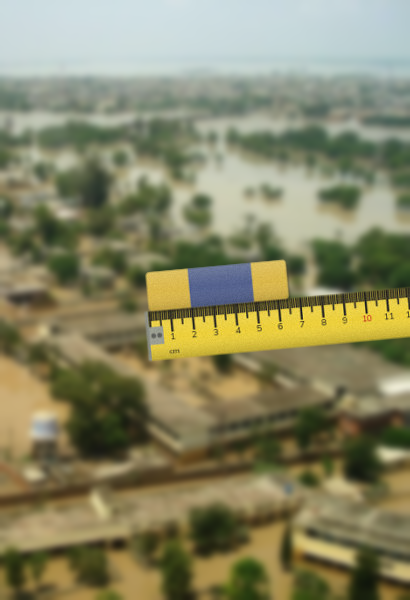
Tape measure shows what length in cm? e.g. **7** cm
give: **6.5** cm
